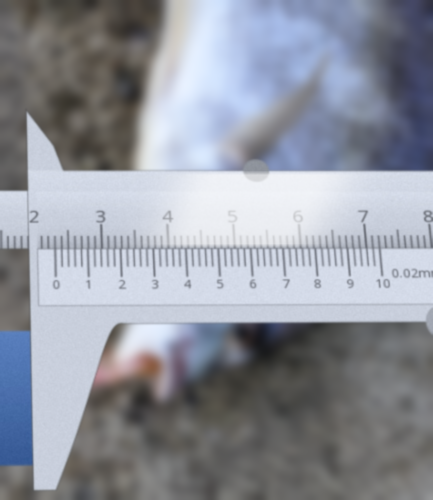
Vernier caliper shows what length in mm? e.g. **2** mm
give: **23.0** mm
